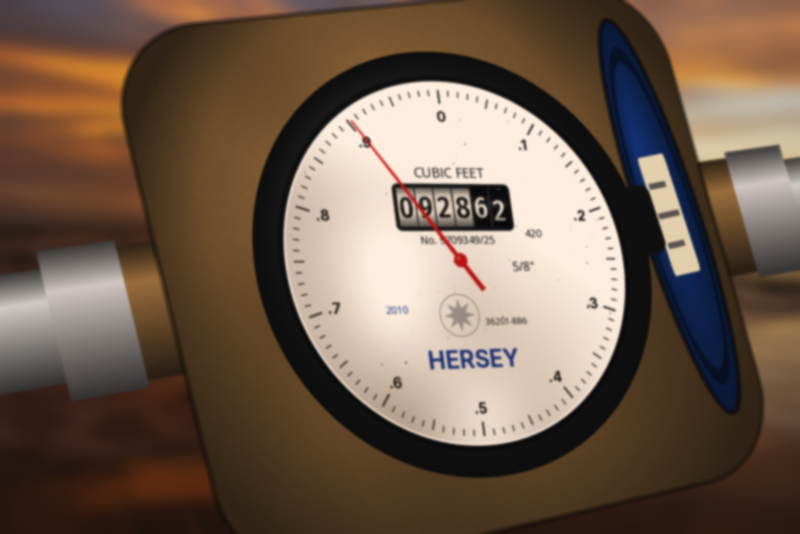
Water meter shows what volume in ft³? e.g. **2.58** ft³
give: **92861.90** ft³
